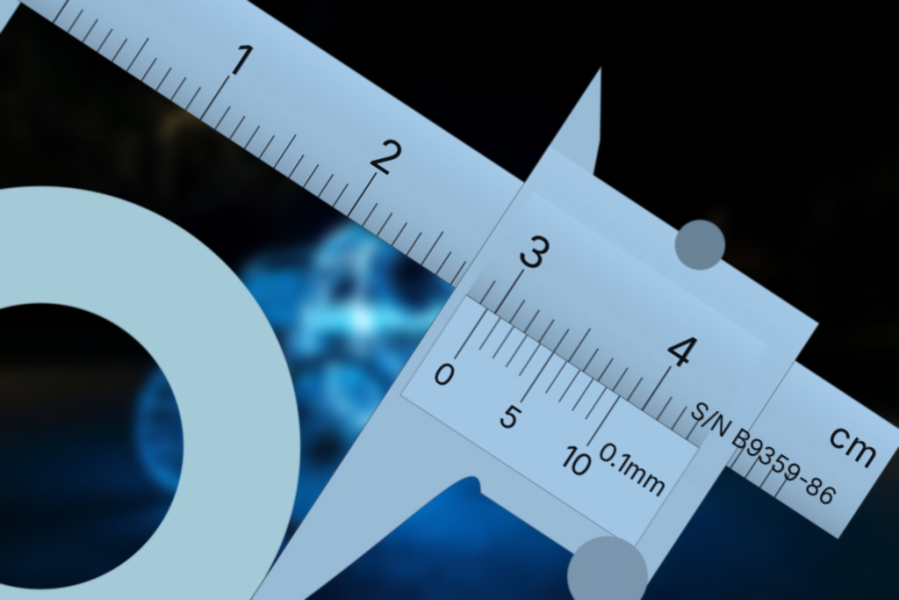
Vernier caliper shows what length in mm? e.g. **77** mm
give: **29.5** mm
